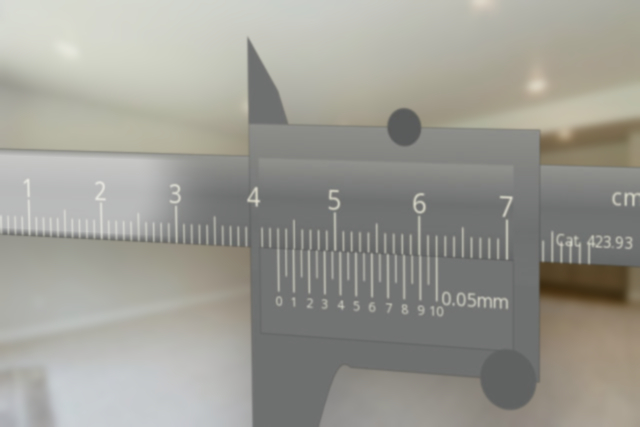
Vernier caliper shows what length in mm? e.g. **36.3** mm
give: **43.0** mm
